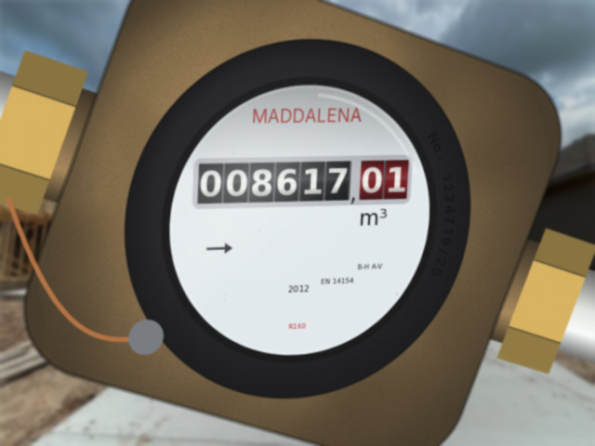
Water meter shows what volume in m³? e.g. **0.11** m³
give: **8617.01** m³
